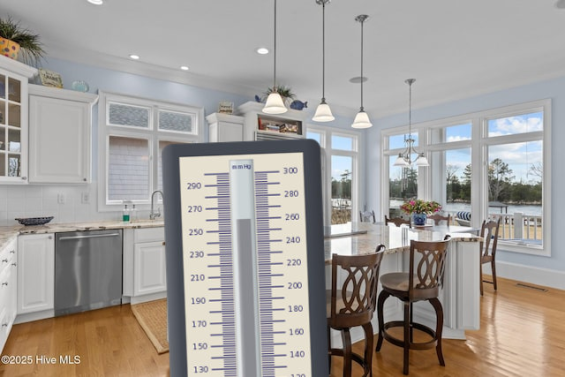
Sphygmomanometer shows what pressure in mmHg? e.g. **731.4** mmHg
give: **260** mmHg
